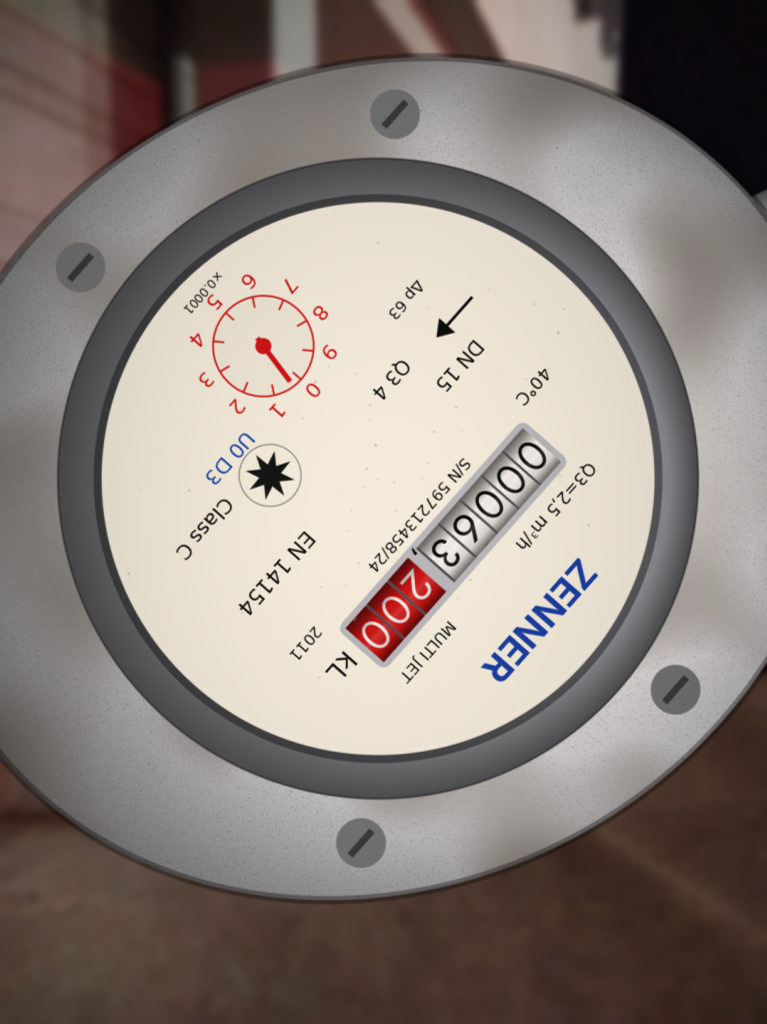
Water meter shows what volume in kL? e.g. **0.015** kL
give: **63.2000** kL
